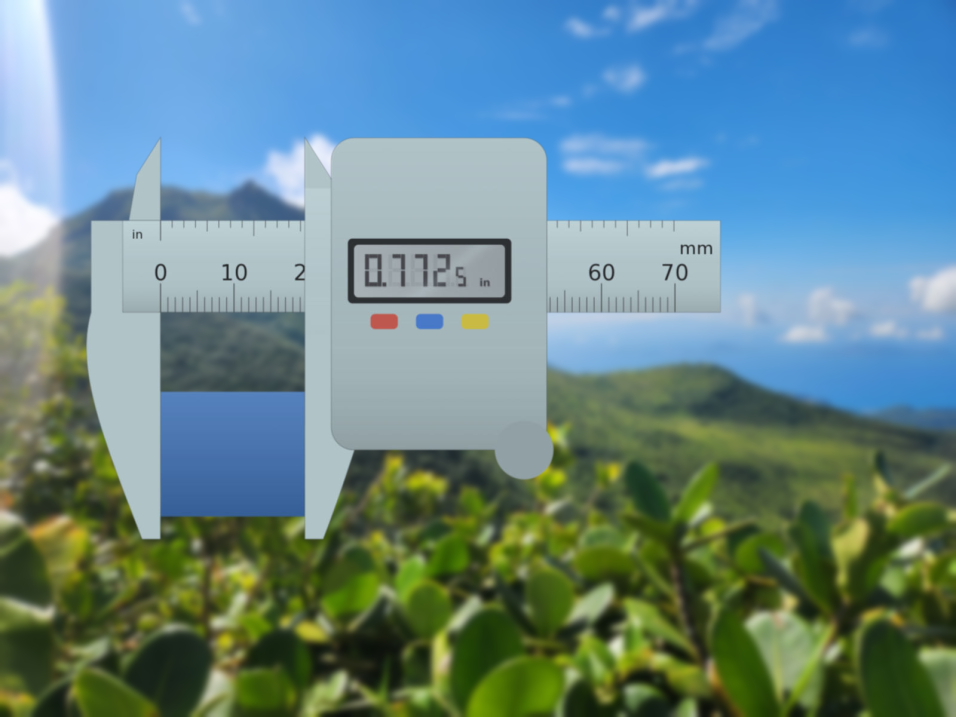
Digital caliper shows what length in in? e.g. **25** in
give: **0.7725** in
